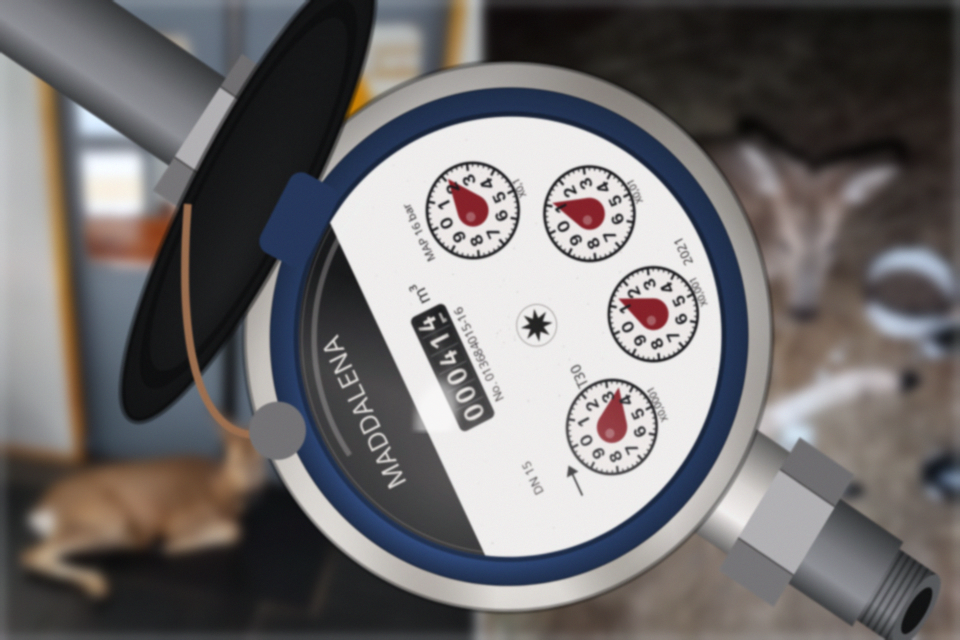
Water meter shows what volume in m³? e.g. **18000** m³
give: **414.2113** m³
